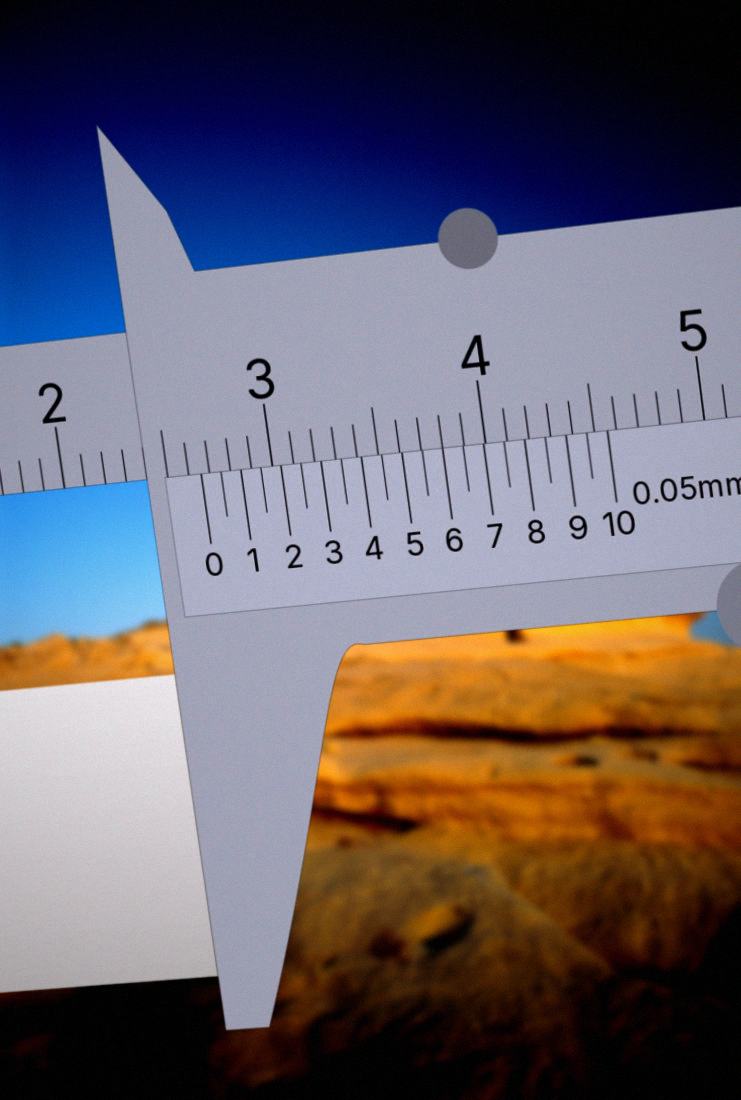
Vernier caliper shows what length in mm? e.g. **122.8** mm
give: **26.6** mm
